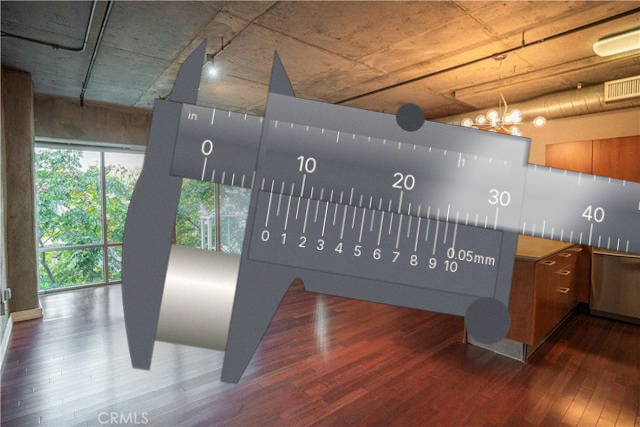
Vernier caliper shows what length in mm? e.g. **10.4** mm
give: **7.0** mm
